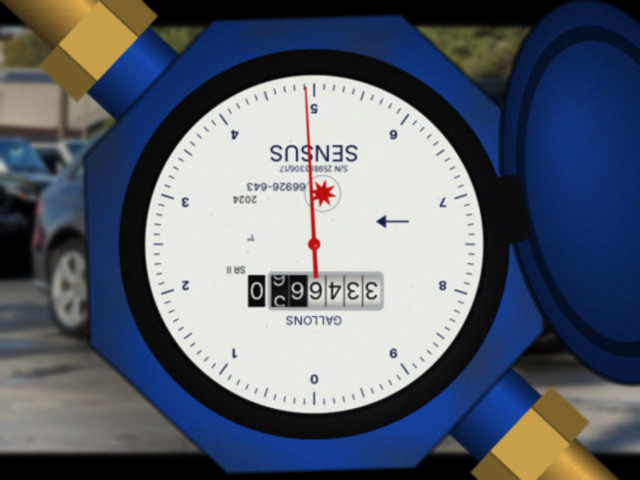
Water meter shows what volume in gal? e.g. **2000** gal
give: **3346654.9** gal
